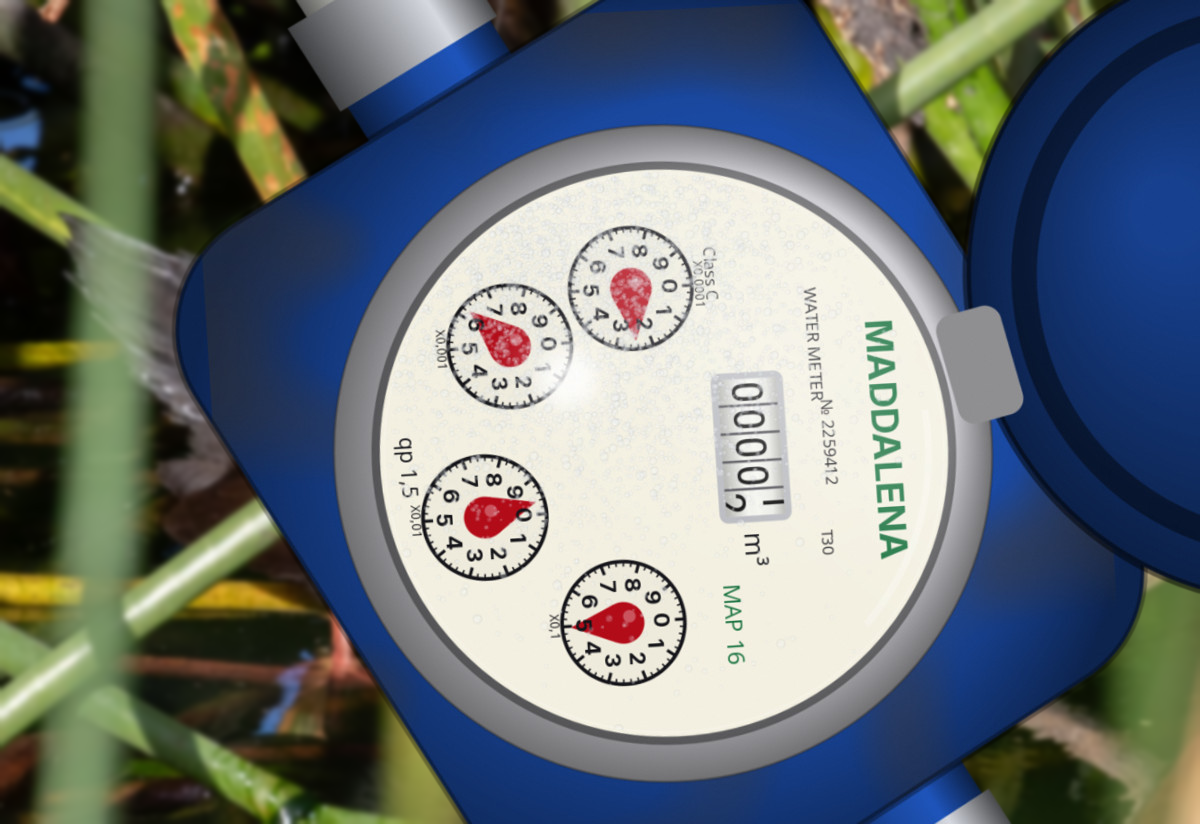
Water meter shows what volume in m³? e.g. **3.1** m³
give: **1.4962** m³
